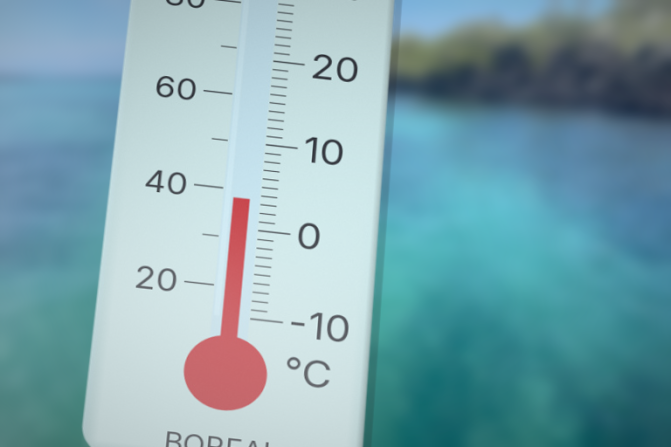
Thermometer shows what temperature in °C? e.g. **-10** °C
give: **3.5** °C
